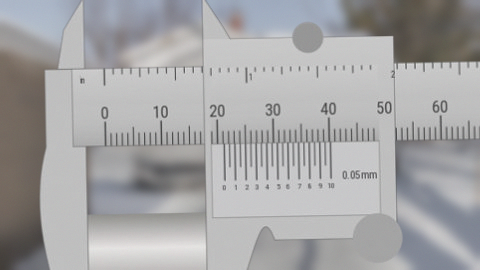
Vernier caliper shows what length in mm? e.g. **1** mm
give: **21.2** mm
